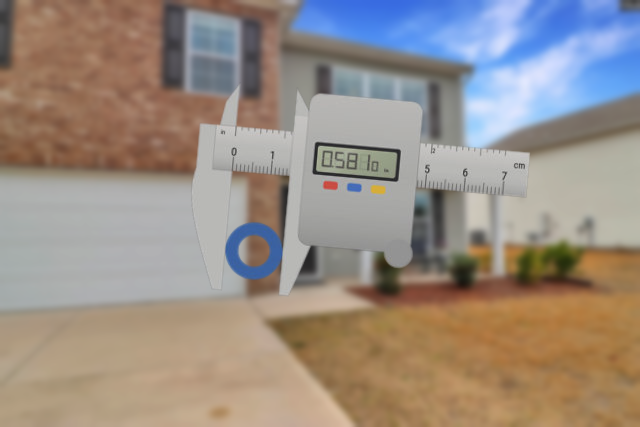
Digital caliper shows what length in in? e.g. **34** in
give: **0.5810** in
